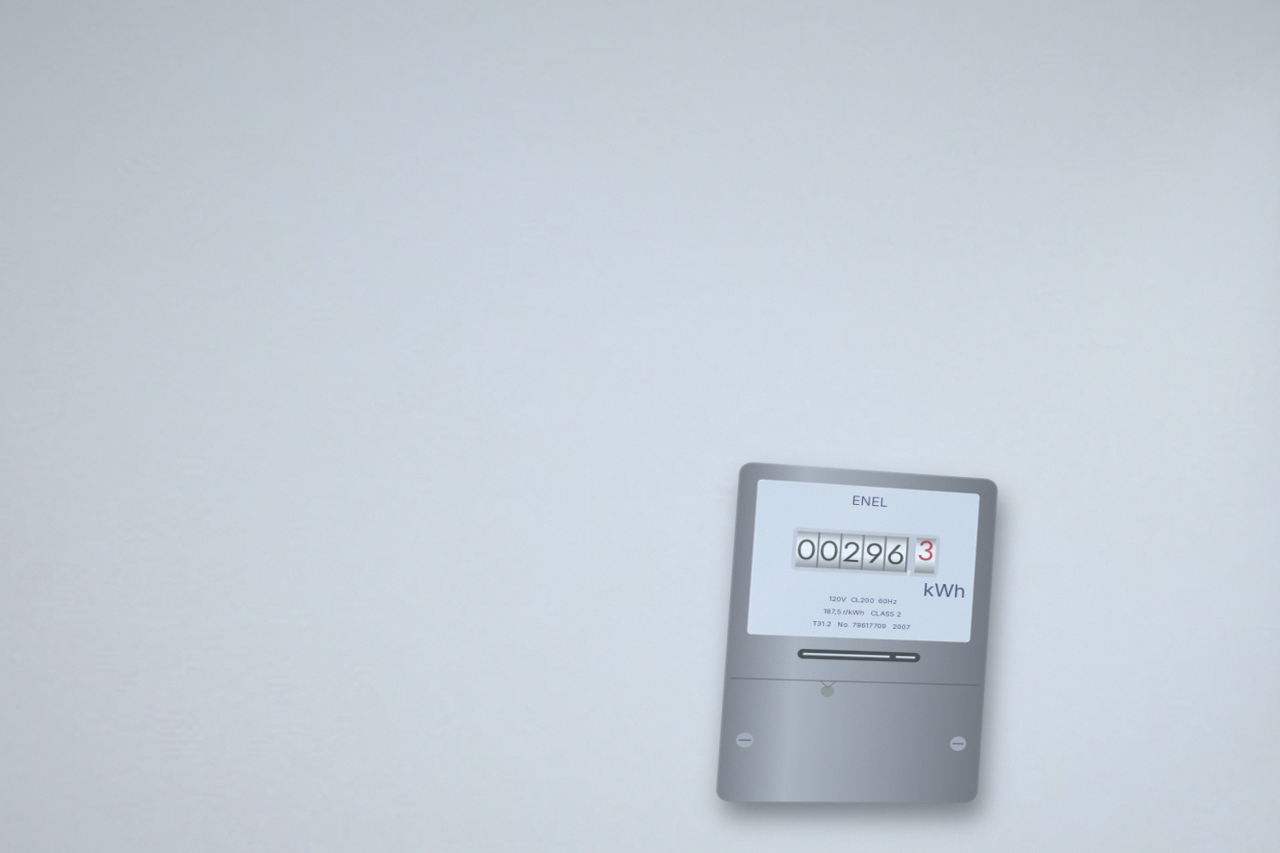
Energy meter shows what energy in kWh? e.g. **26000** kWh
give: **296.3** kWh
